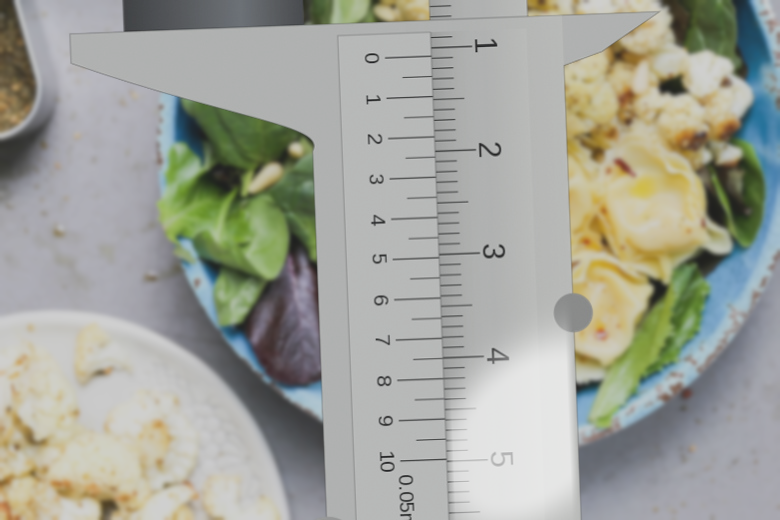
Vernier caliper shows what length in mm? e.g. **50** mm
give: **10.8** mm
